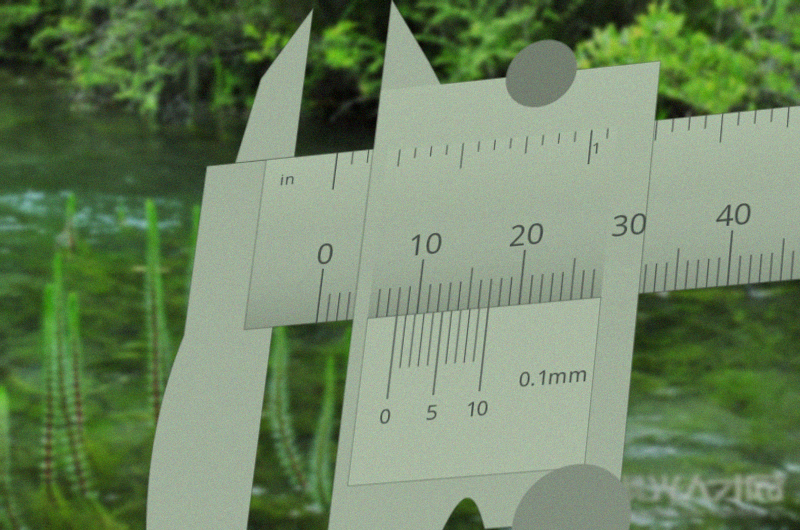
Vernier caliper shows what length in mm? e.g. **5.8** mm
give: **8.0** mm
